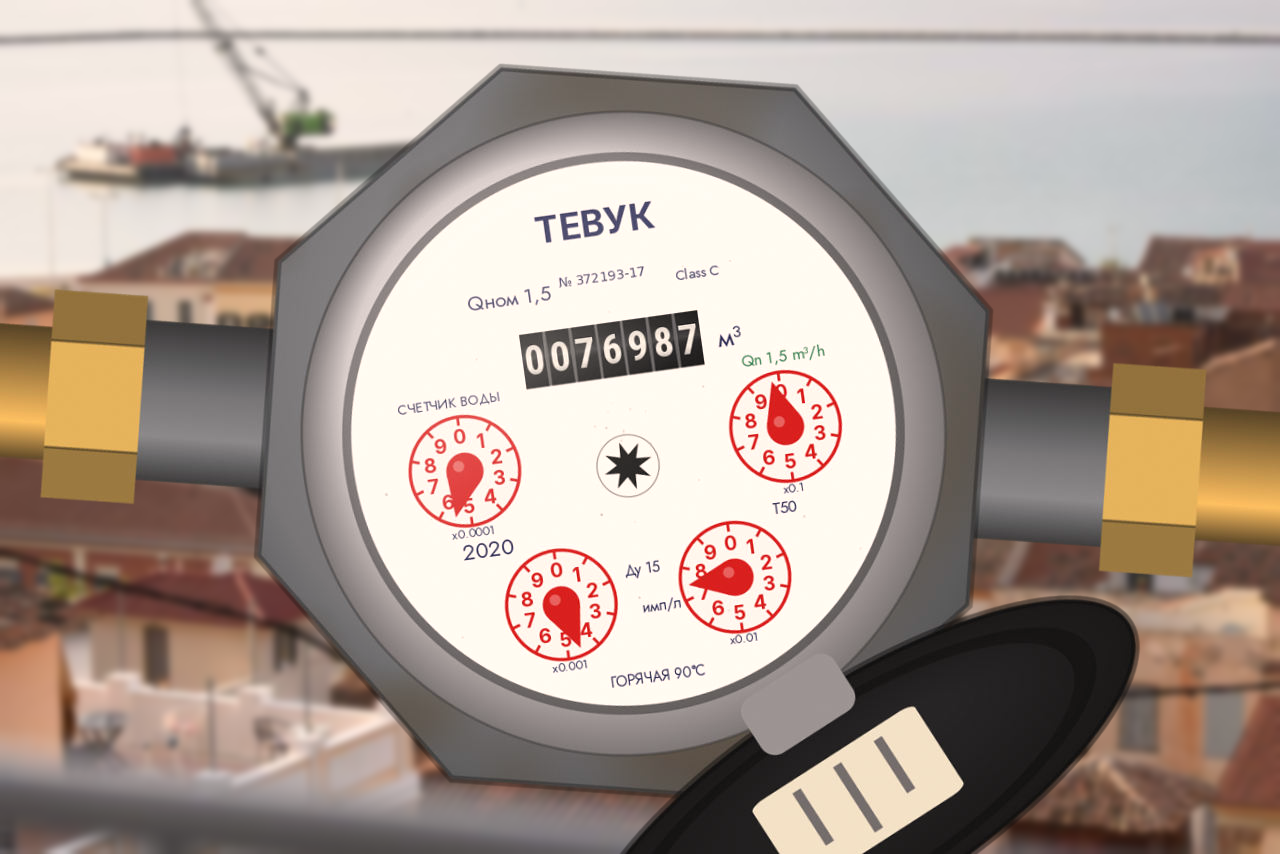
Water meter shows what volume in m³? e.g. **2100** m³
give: **76986.9745** m³
